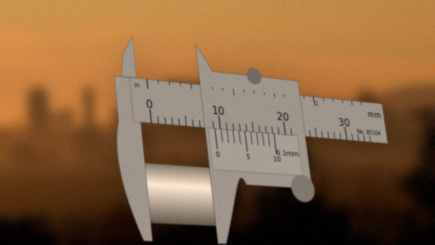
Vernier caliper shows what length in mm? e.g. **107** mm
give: **9.2** mm
